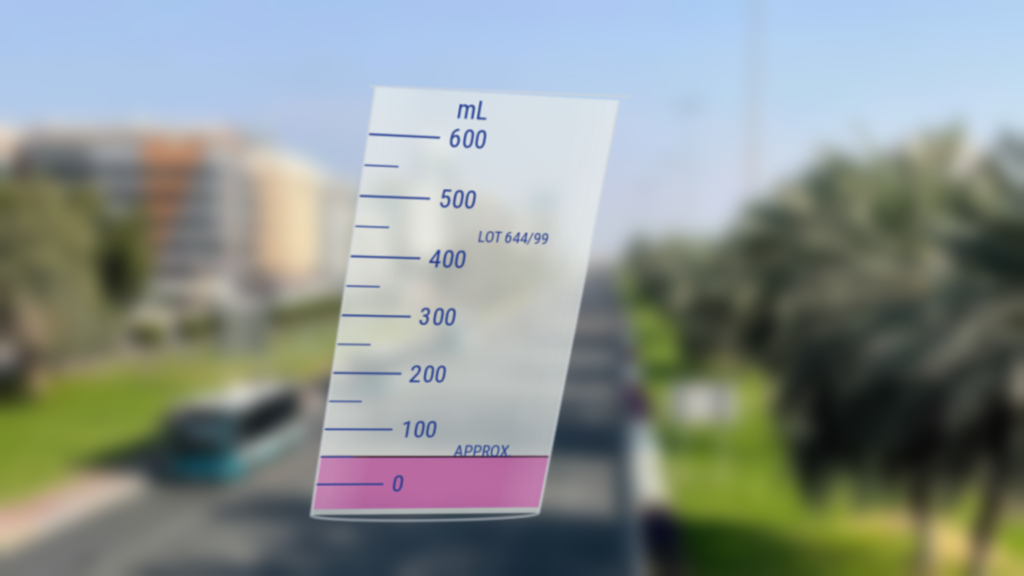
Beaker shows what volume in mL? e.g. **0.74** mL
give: **50** mL
